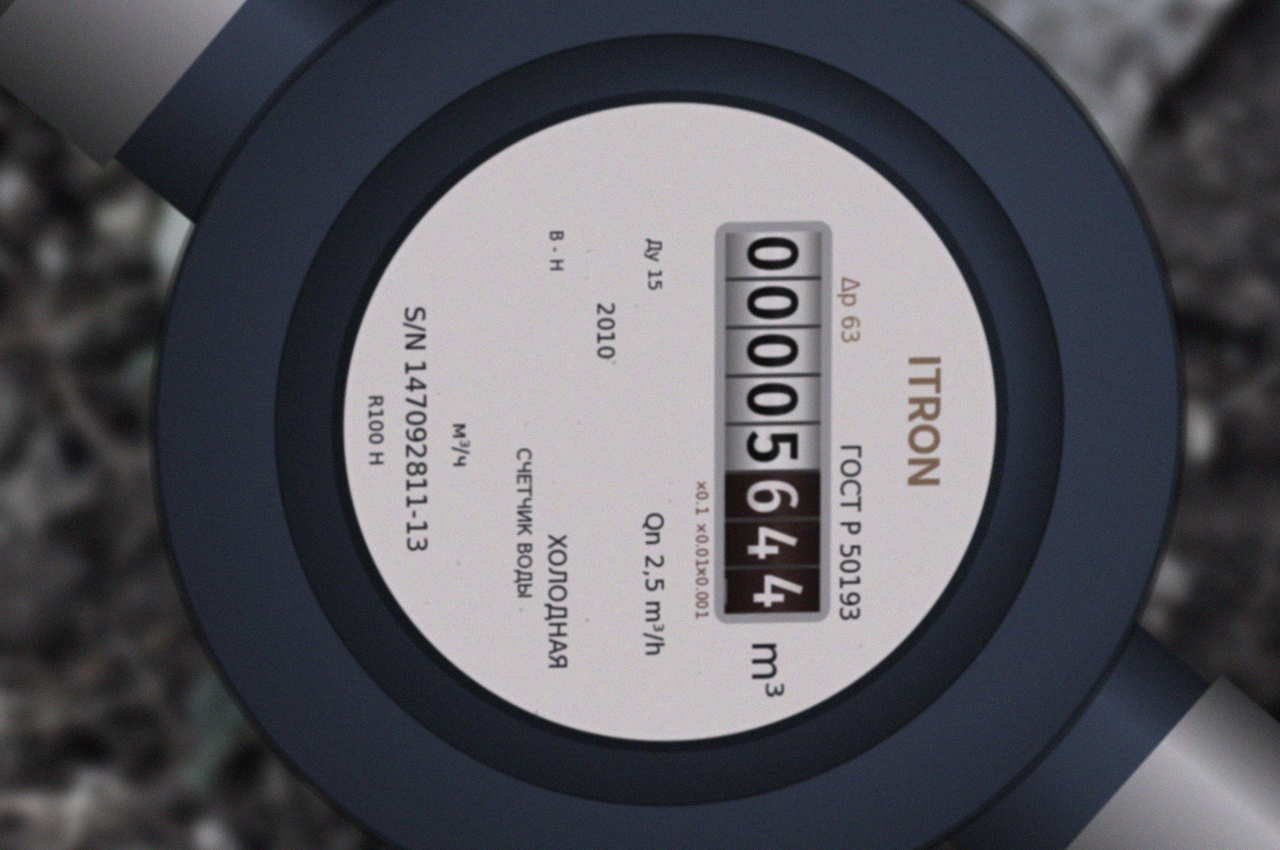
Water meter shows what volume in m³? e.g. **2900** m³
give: **5.644** m³
